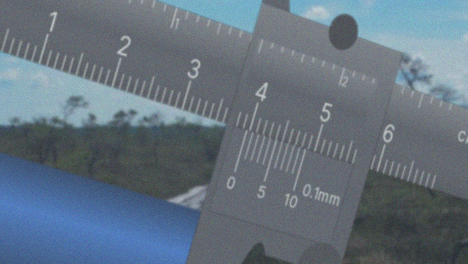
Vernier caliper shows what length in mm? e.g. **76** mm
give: **39.6** mm
